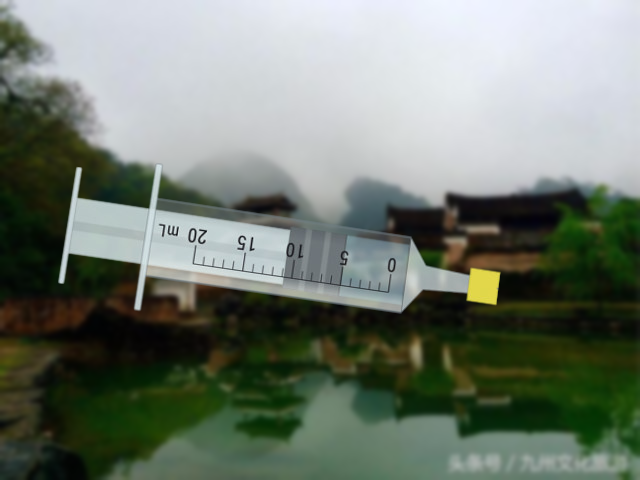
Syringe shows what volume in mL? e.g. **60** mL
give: **5** mL
